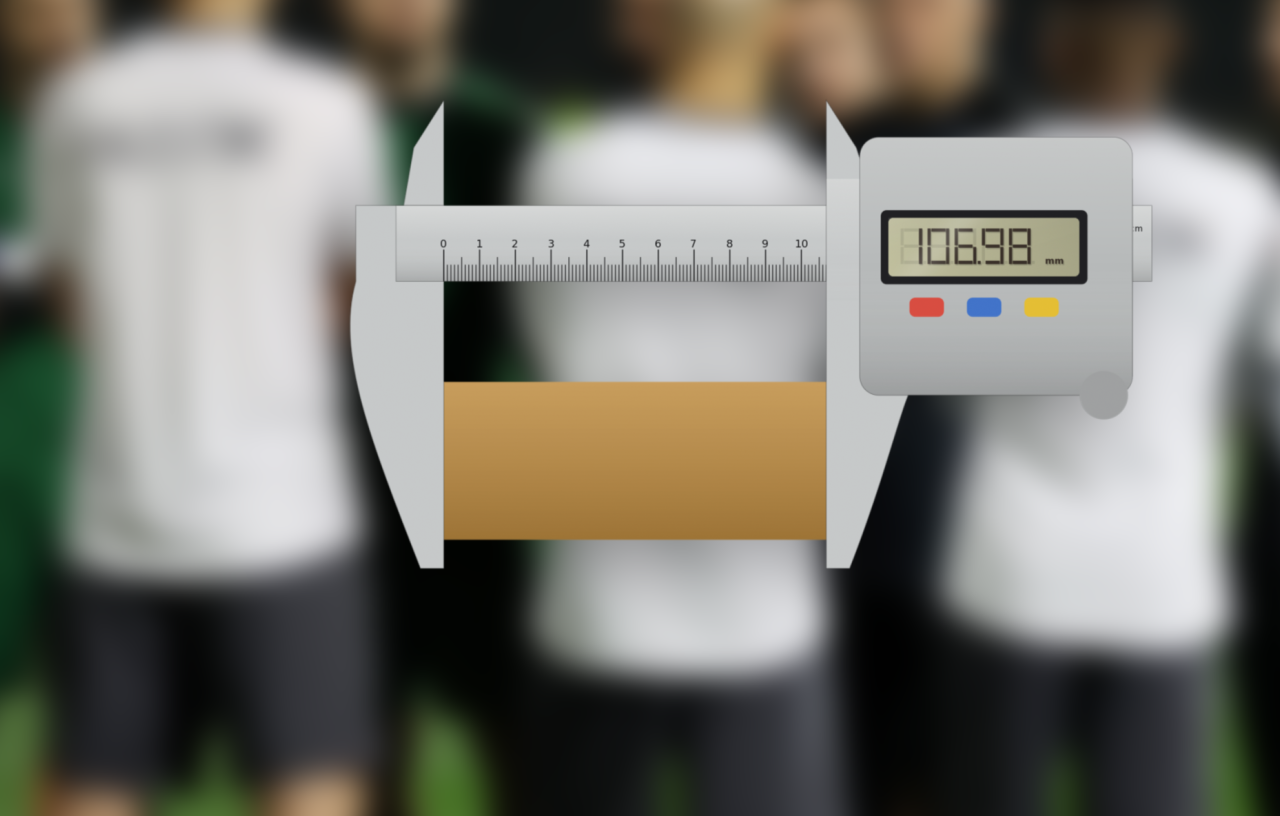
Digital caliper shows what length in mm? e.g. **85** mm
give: **106.98** mm
